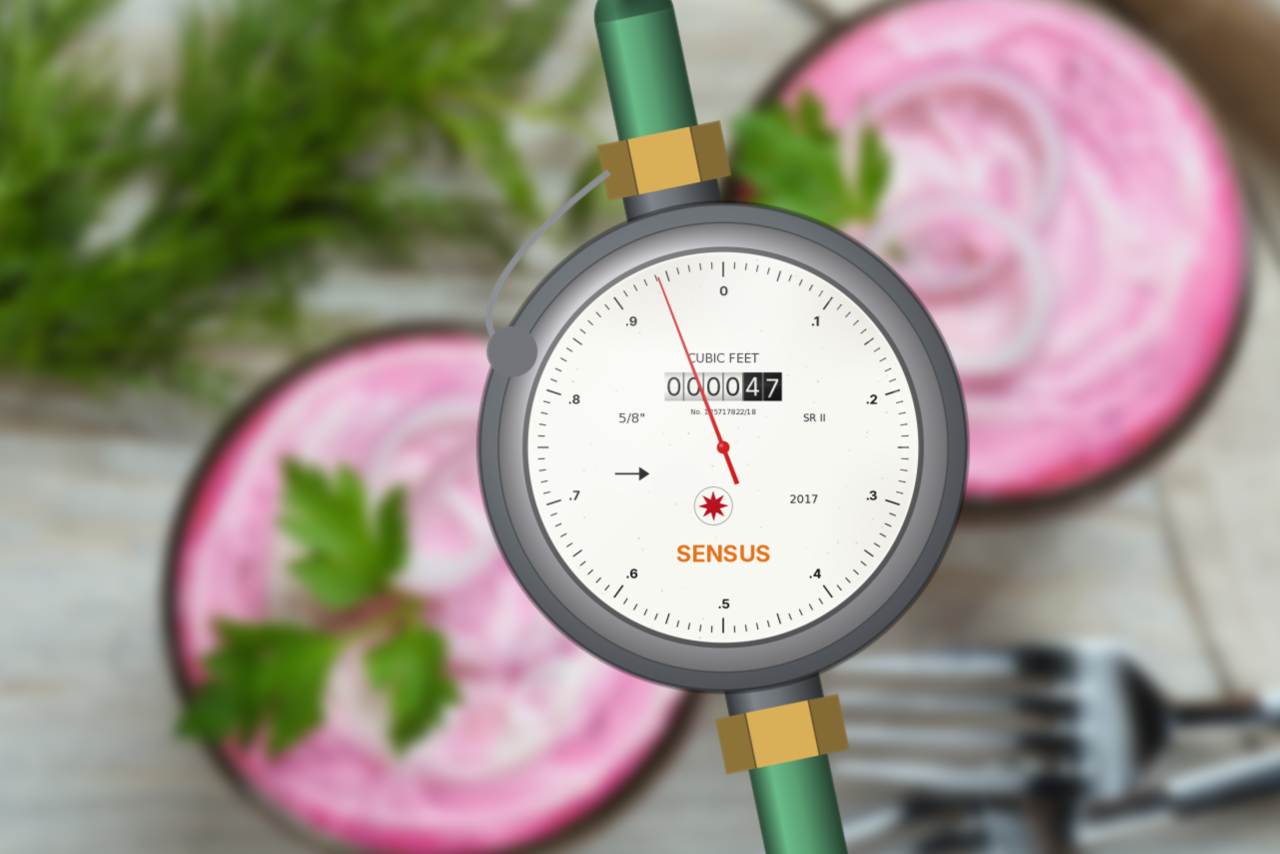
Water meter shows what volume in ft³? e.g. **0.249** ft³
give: **46.94** ft³
